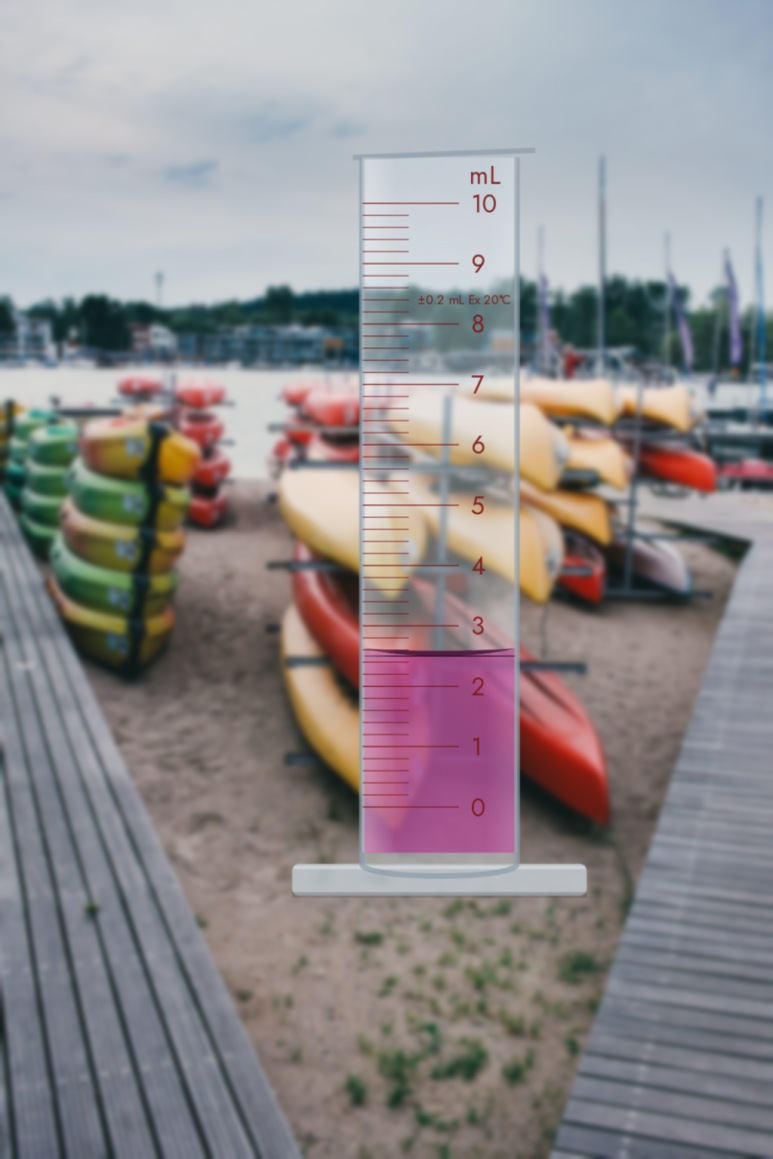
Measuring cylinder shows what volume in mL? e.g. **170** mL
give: **2.5** mL
